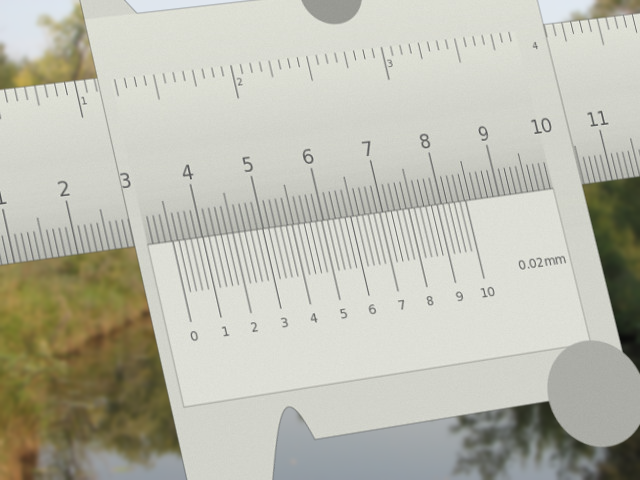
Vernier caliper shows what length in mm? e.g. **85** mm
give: **35.2** mm
